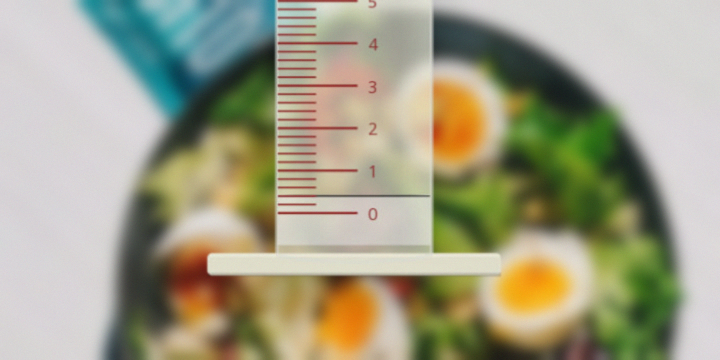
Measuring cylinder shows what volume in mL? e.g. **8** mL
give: **0.4** mL
